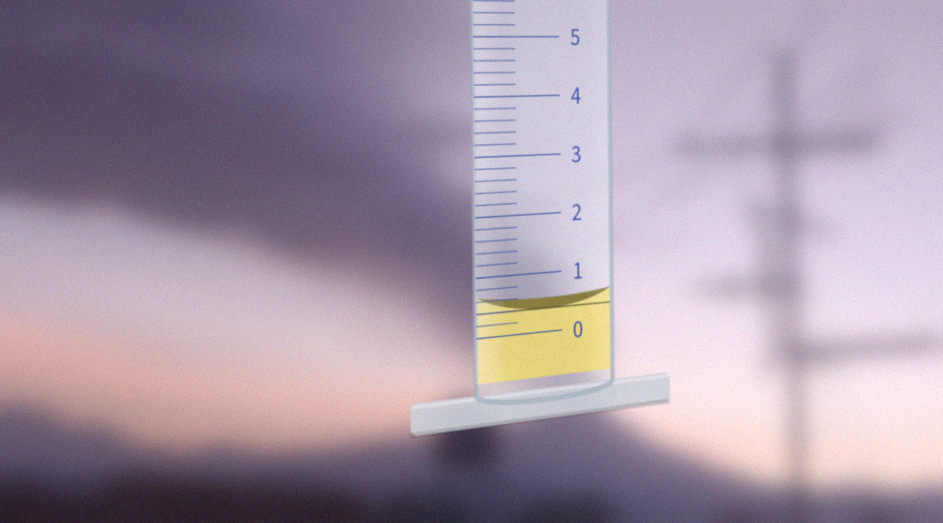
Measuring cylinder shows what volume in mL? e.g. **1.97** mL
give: **0.4** mL
